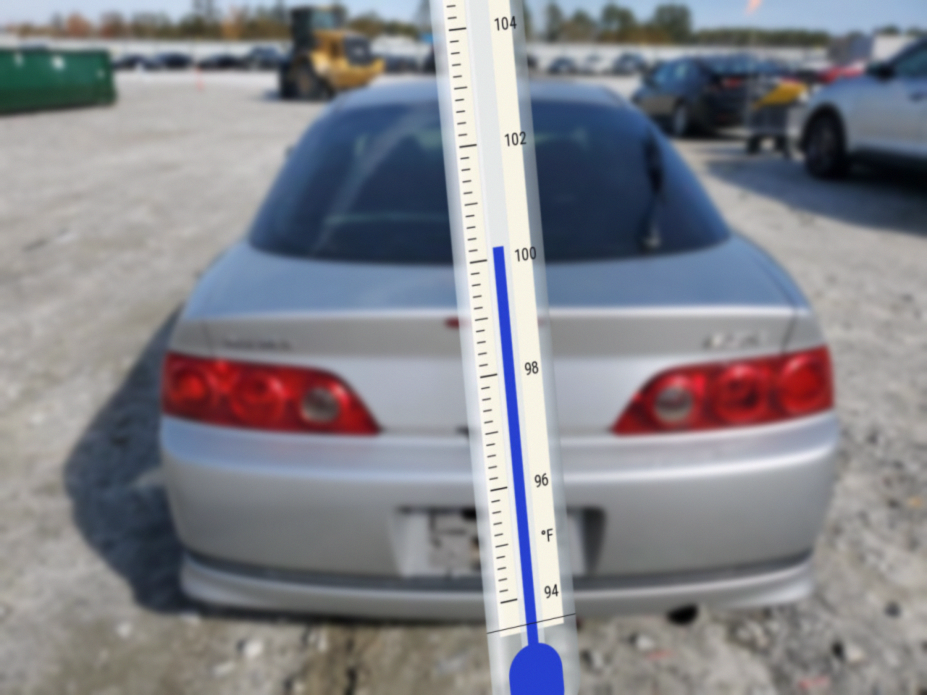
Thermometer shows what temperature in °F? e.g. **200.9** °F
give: **100.2** °F
